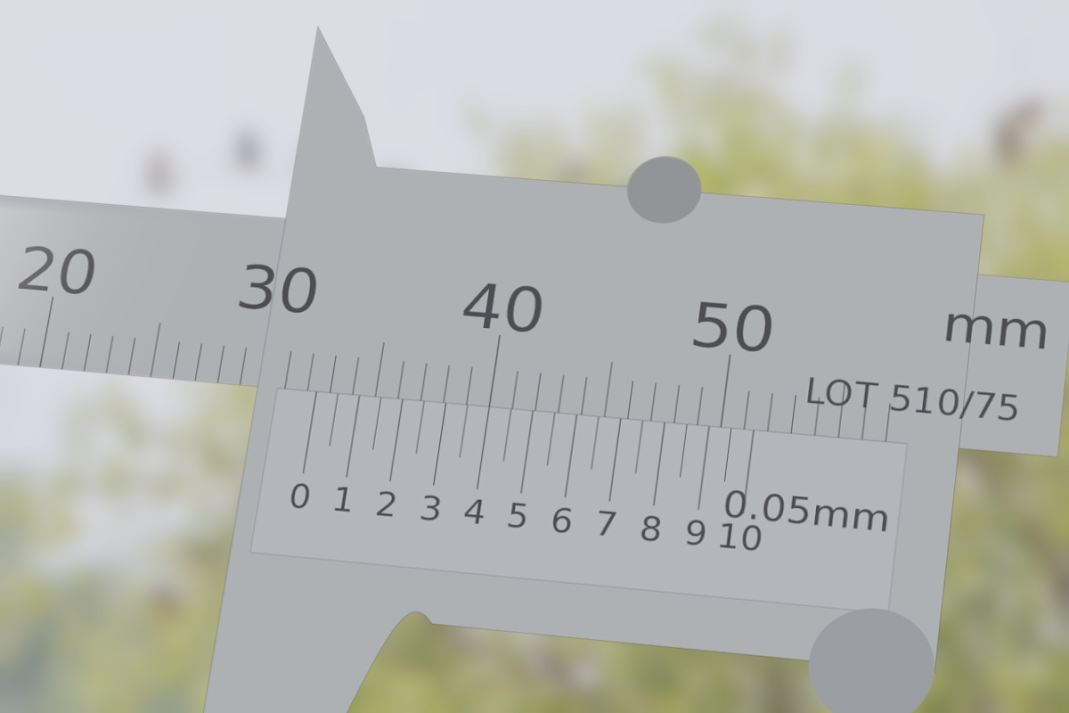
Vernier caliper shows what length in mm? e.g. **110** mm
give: **32.40** mm
